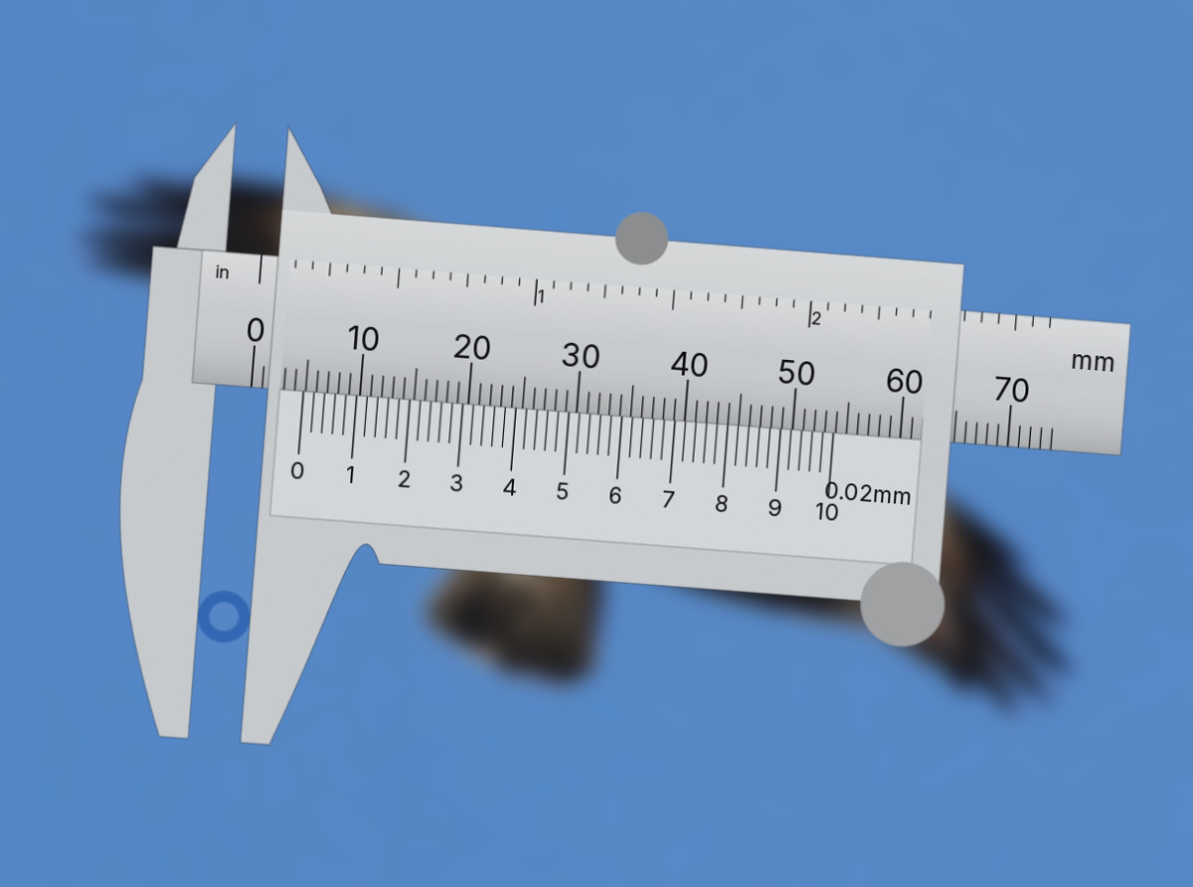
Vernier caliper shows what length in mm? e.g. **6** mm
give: **4.8** mm
